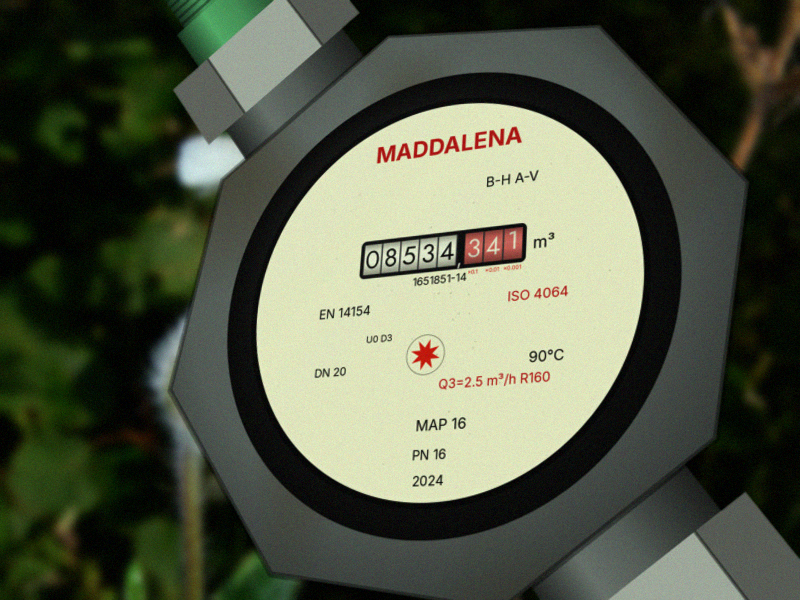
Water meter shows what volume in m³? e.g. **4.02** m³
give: **8534.341** m³
